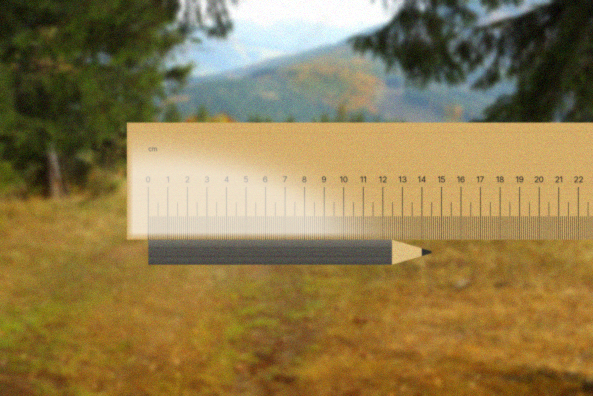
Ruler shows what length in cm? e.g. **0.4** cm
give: **14.5** cm
